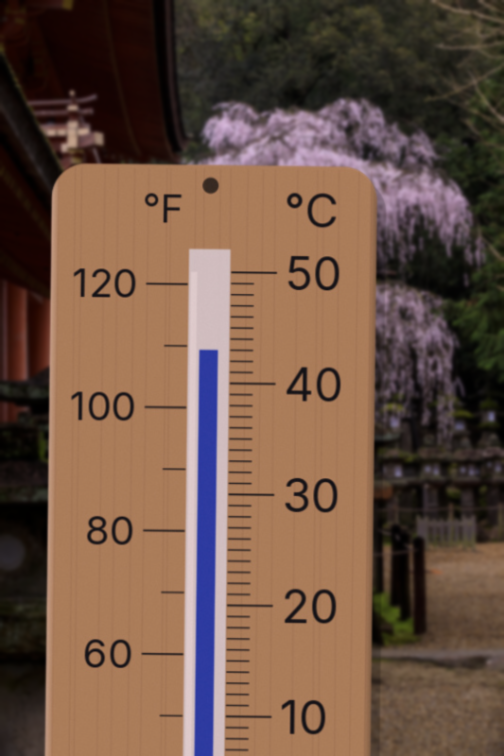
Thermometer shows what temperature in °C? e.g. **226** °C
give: **43** °C
